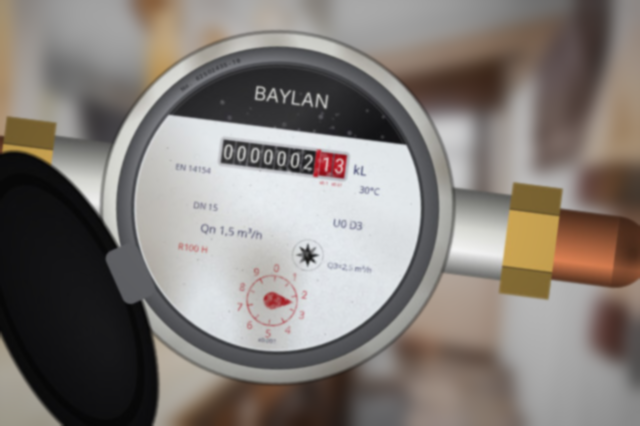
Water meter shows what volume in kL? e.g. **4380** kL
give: **2.132** kL
